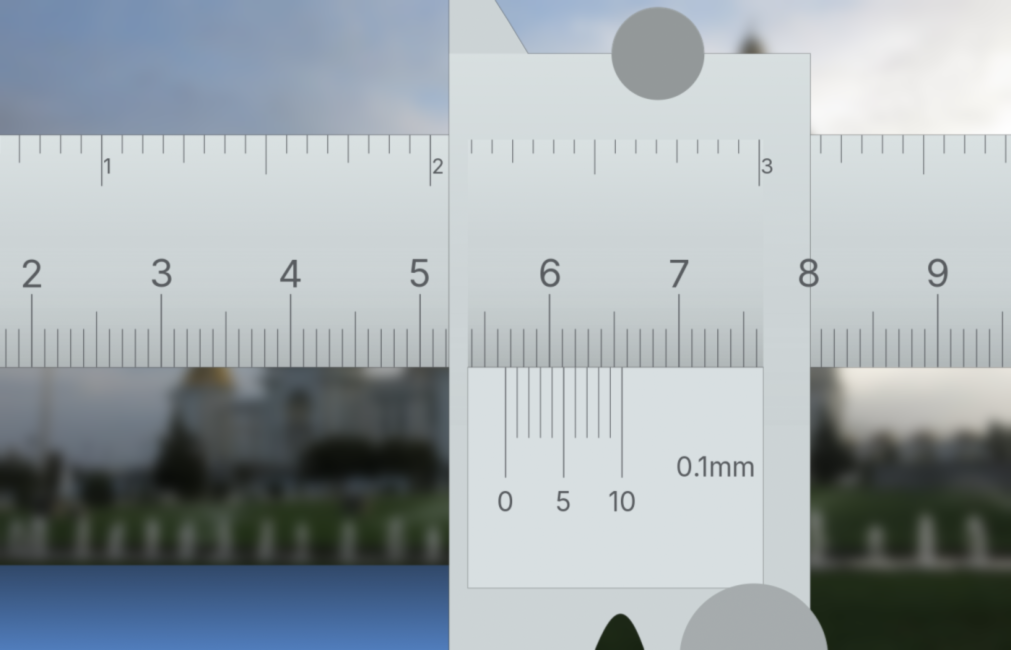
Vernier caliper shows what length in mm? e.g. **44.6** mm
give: **56.6** mm
